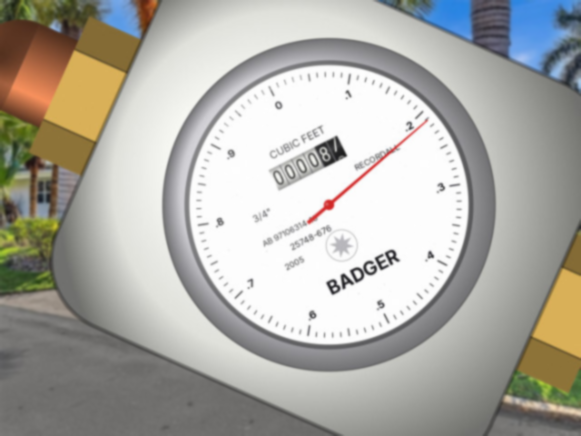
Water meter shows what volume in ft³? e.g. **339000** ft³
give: **87.21** ft³
